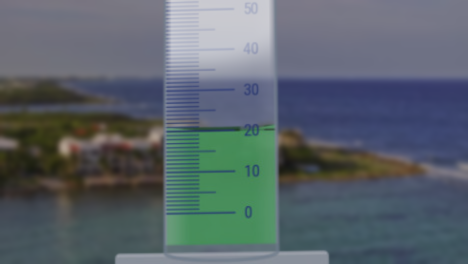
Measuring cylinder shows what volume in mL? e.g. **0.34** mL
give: **20** mL
